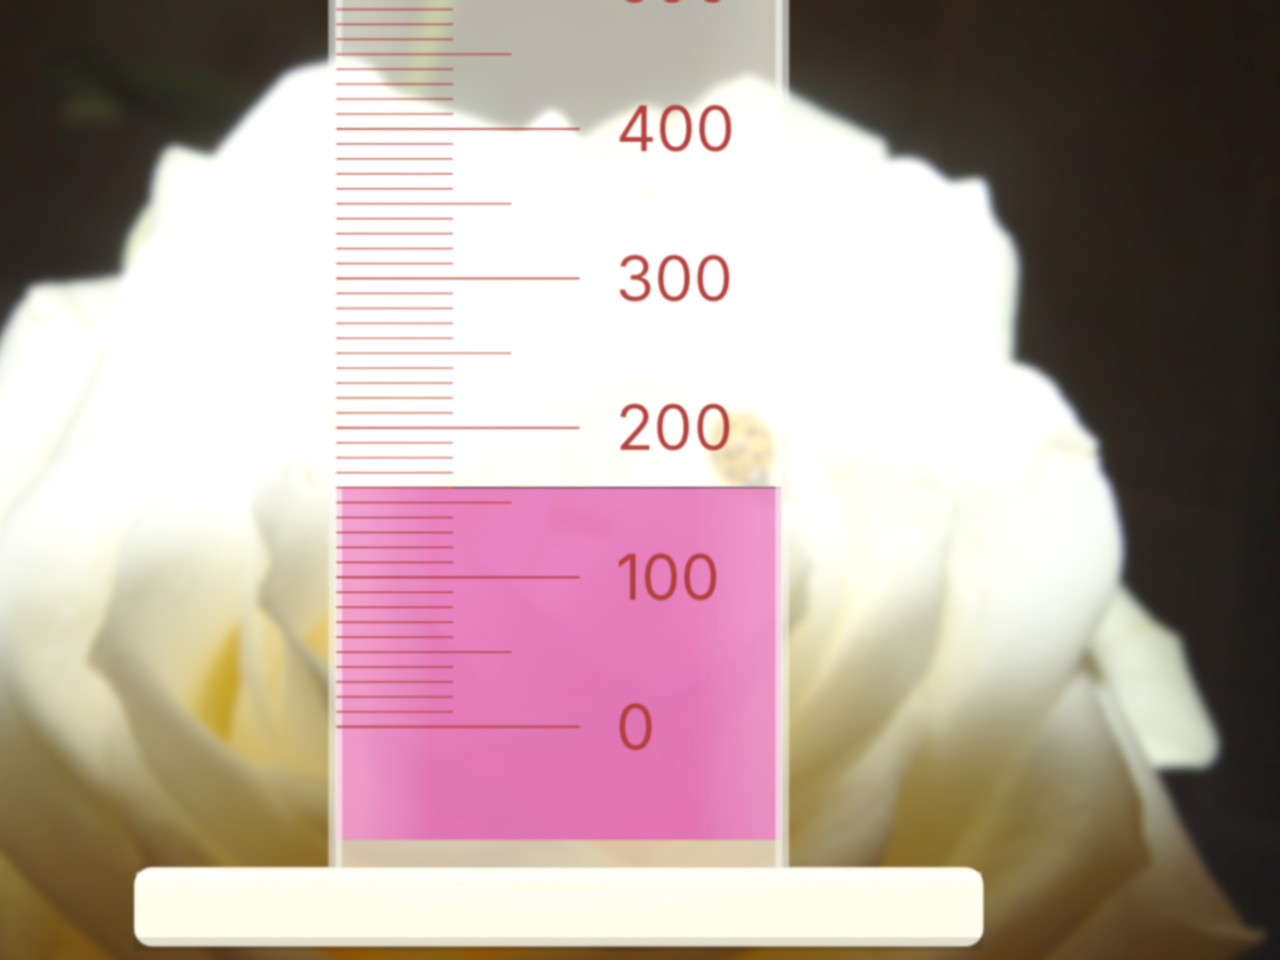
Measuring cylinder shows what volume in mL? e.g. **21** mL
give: **160** mL
